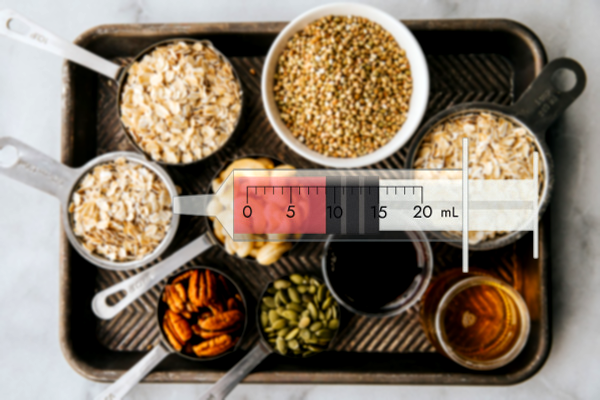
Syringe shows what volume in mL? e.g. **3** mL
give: **9** mL
